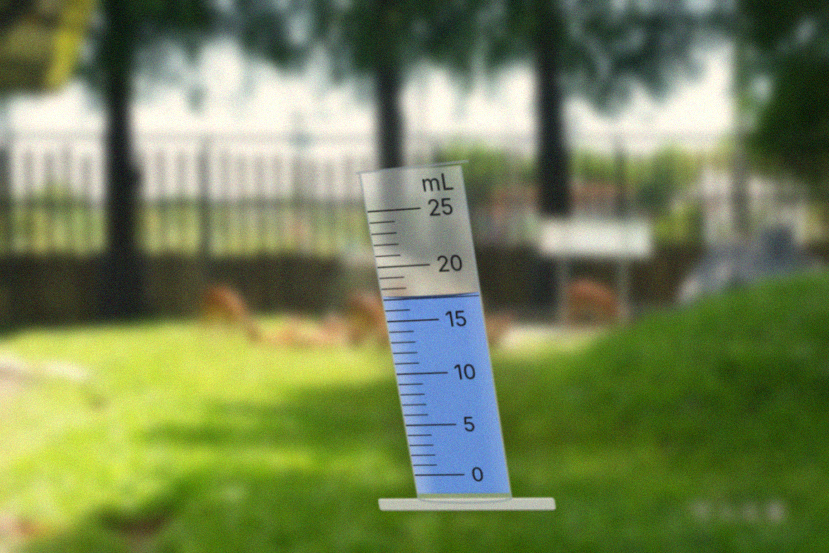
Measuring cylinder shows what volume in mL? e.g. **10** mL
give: **17** mL
